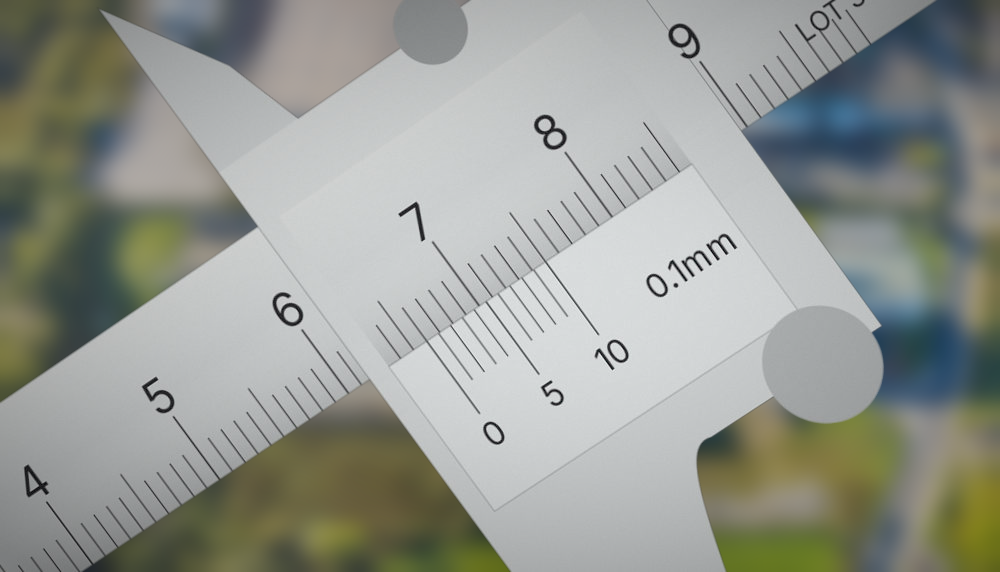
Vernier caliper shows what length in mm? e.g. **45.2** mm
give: **66.0** mm
